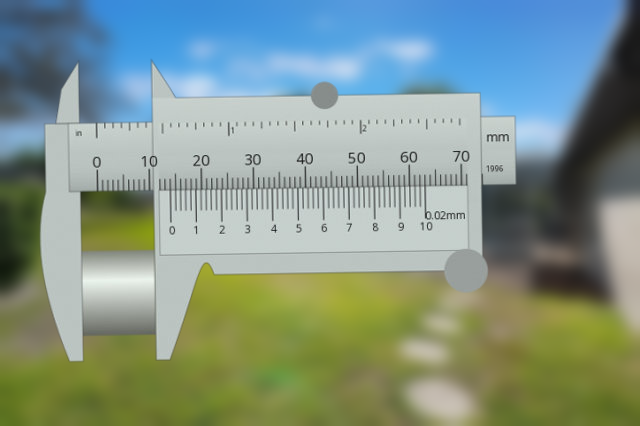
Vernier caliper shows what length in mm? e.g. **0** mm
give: **14.0** mm
